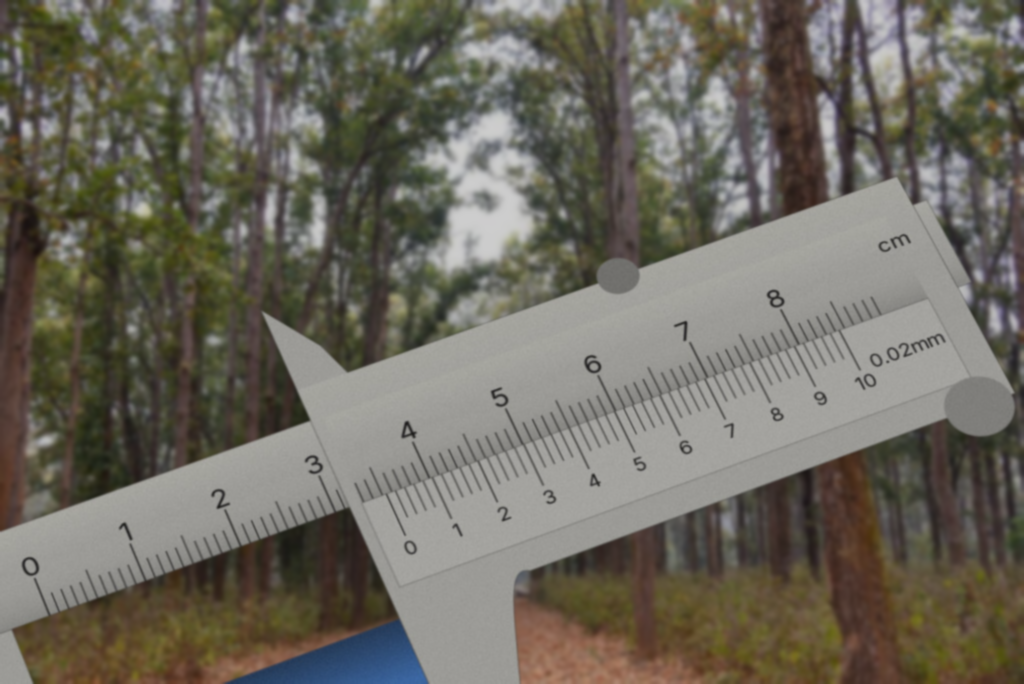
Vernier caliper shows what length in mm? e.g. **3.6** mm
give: **35.4** mm
